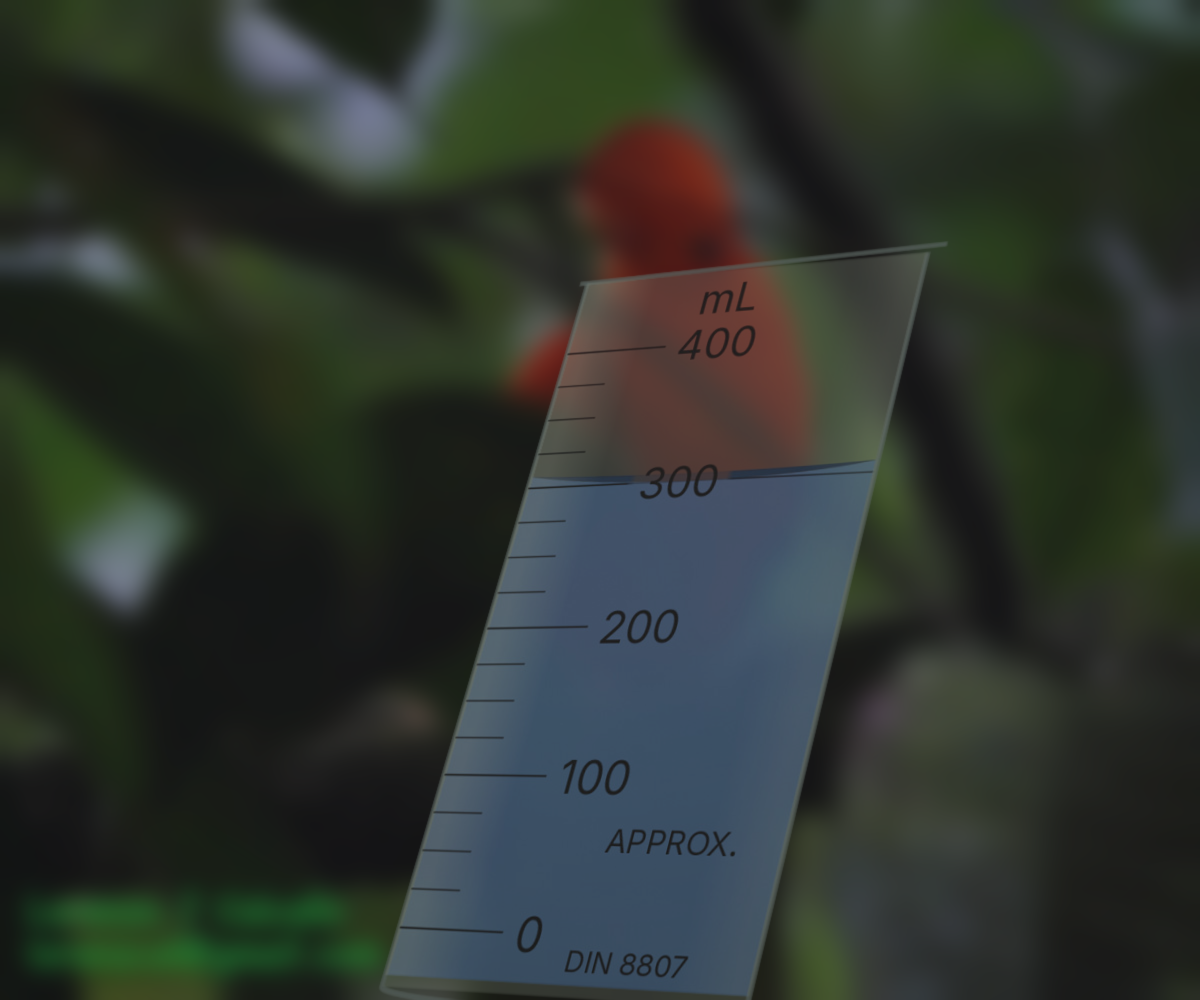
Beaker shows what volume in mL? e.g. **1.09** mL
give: **300** mL
